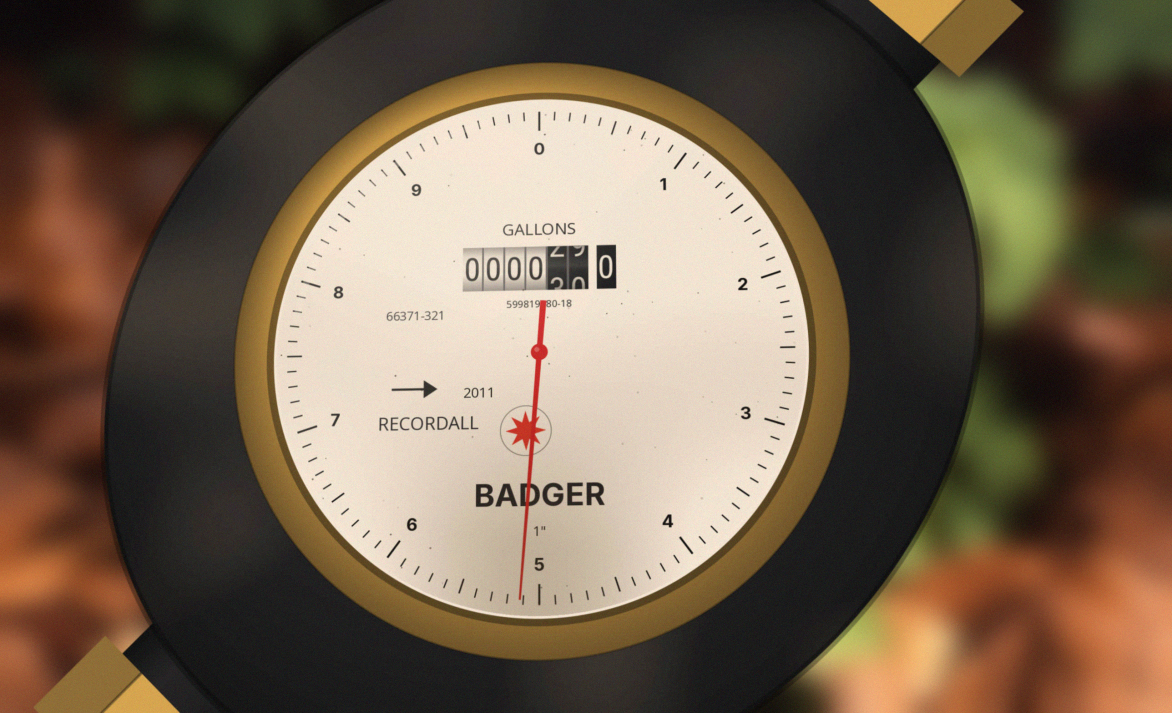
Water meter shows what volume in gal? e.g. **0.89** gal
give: **295.1** gal
